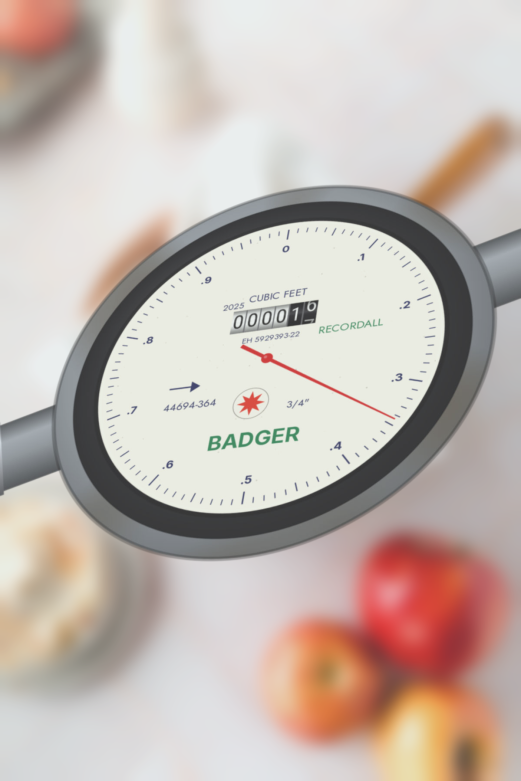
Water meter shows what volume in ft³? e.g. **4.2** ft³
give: **16.34** ft³
